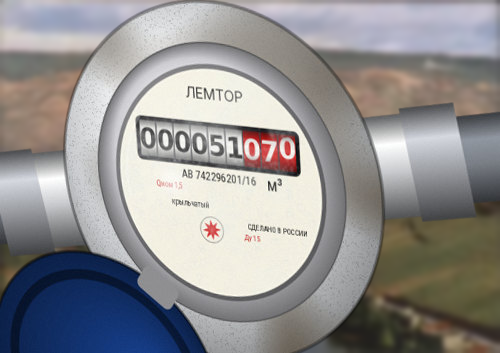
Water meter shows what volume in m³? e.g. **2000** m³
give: **51.070** m³
